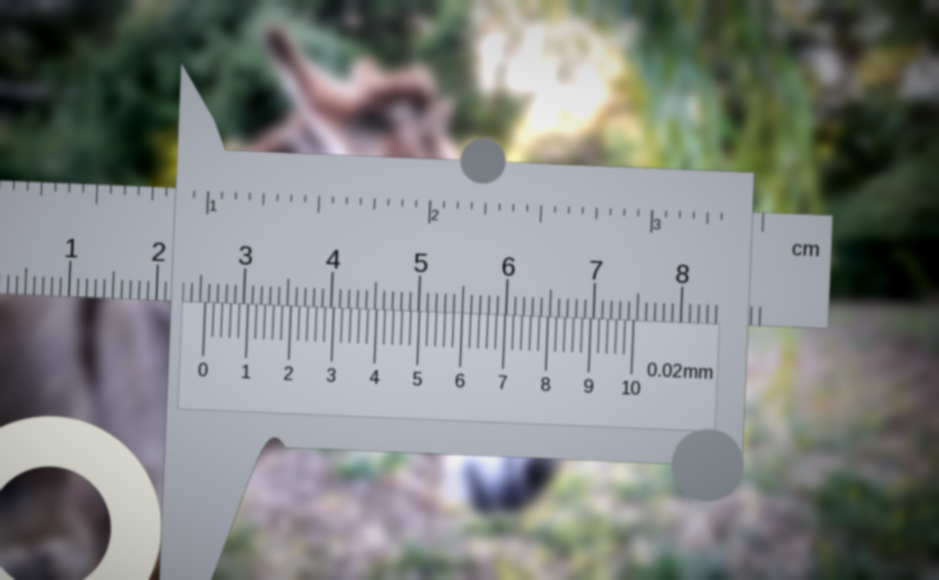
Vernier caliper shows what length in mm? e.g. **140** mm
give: **25.6** mm
